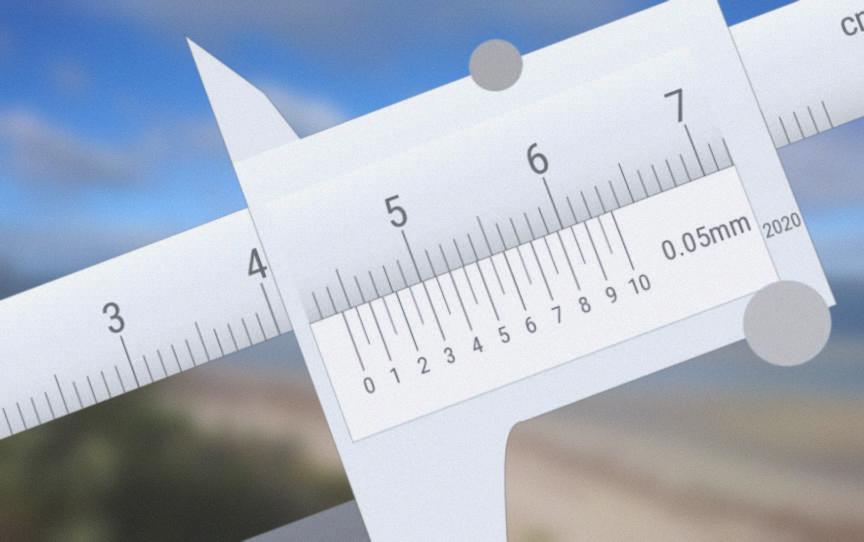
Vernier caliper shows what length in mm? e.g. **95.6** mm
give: **44.4** mm
